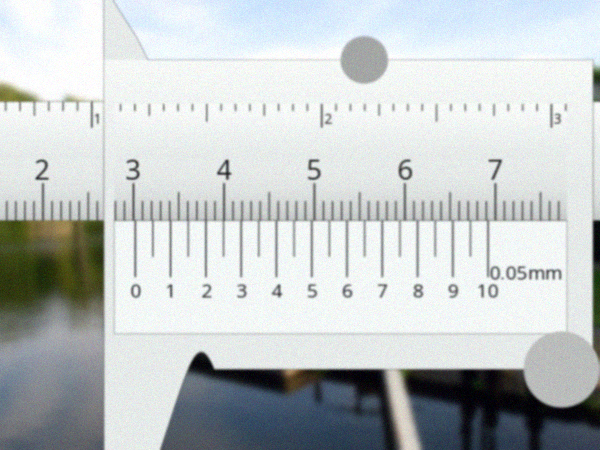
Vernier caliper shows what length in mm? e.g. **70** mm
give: **30.2** mm
